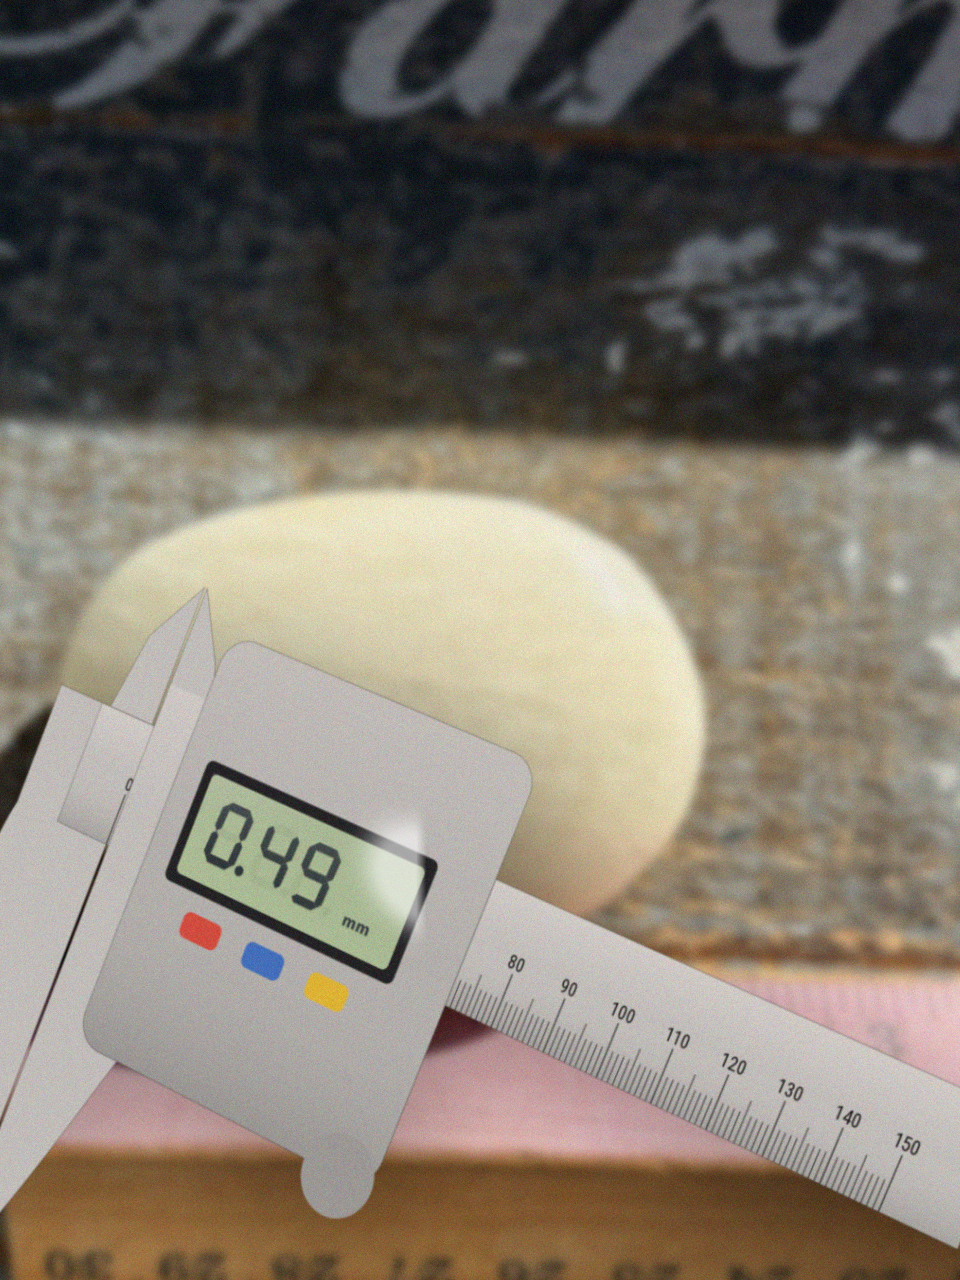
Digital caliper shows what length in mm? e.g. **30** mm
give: **0.49** mm
